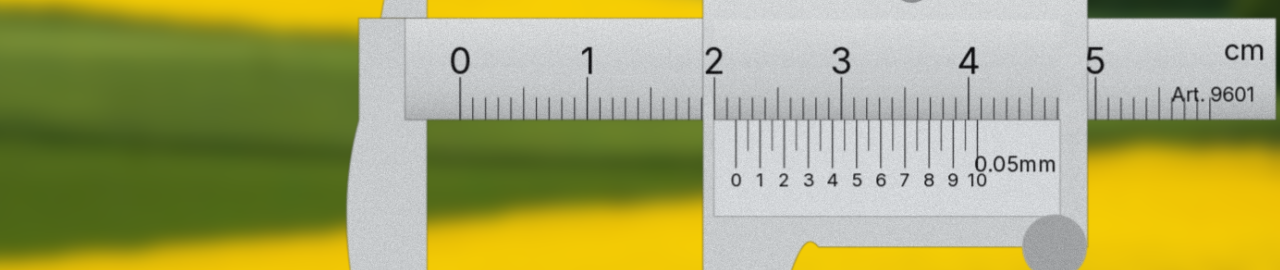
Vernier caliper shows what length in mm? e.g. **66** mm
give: **21.7** mm
